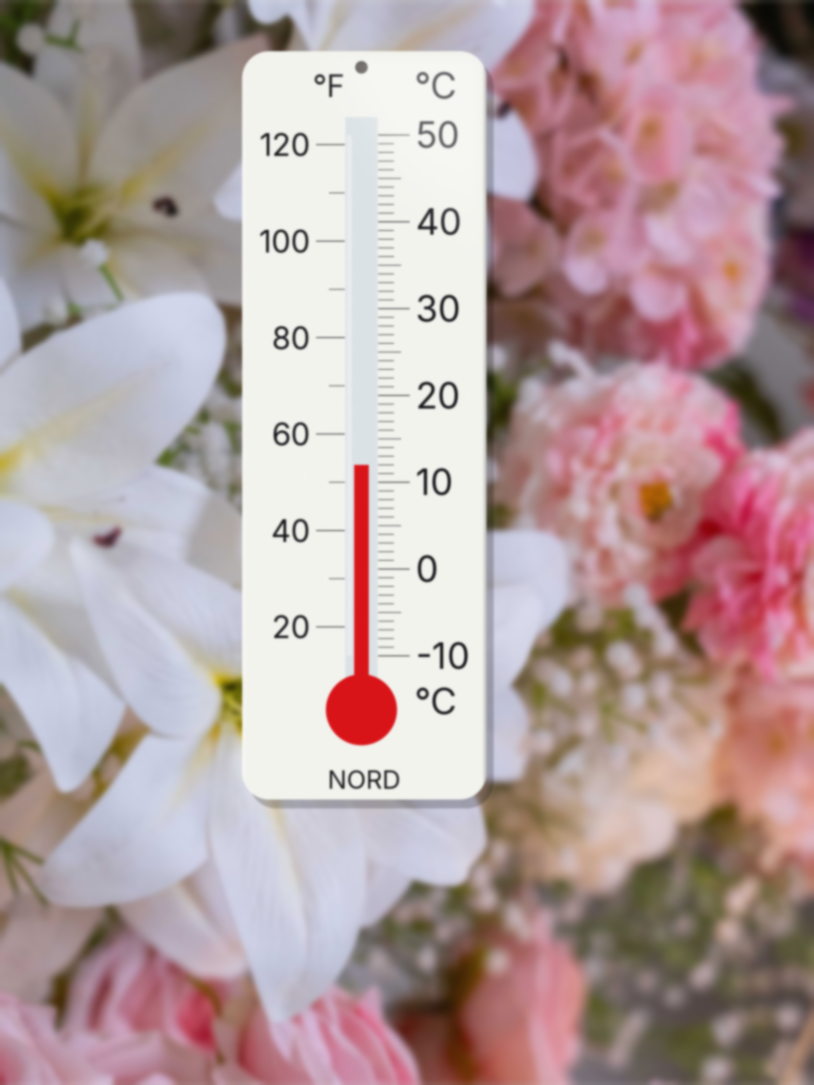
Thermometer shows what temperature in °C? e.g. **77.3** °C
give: **12** °C
